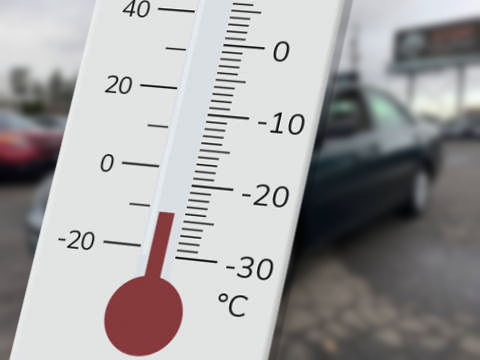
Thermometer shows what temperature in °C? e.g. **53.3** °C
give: **-24** °C
